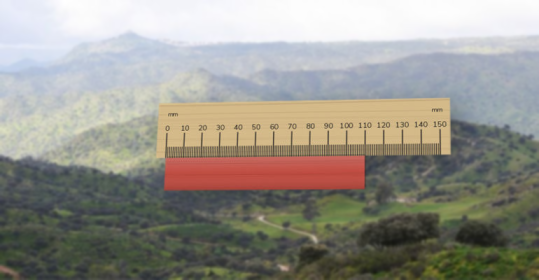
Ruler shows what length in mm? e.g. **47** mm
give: **110** mm
